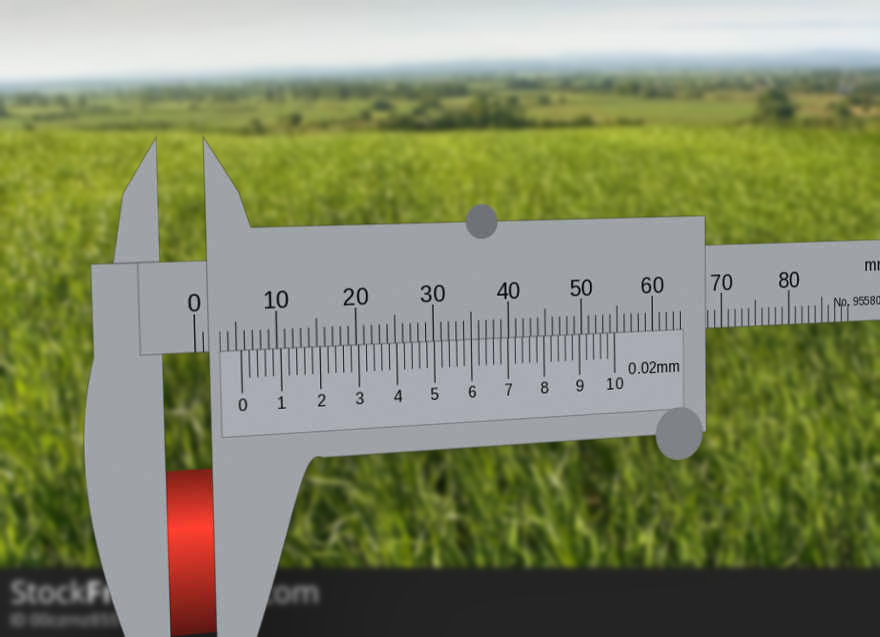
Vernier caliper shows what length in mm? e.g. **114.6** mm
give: **5.6** mm
